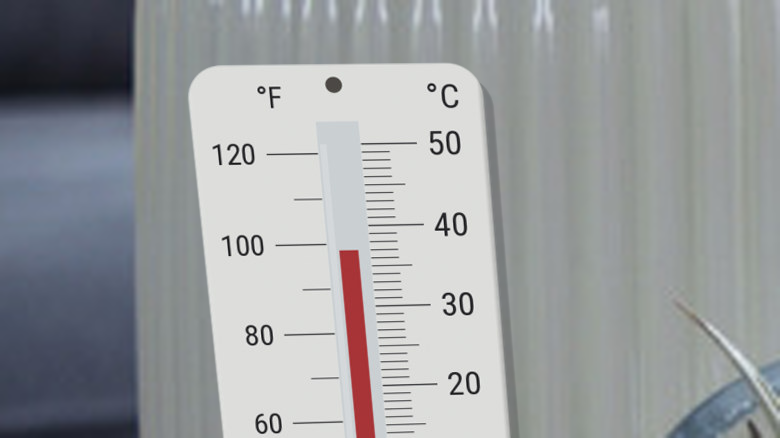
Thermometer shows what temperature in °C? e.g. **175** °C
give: **37** °C
